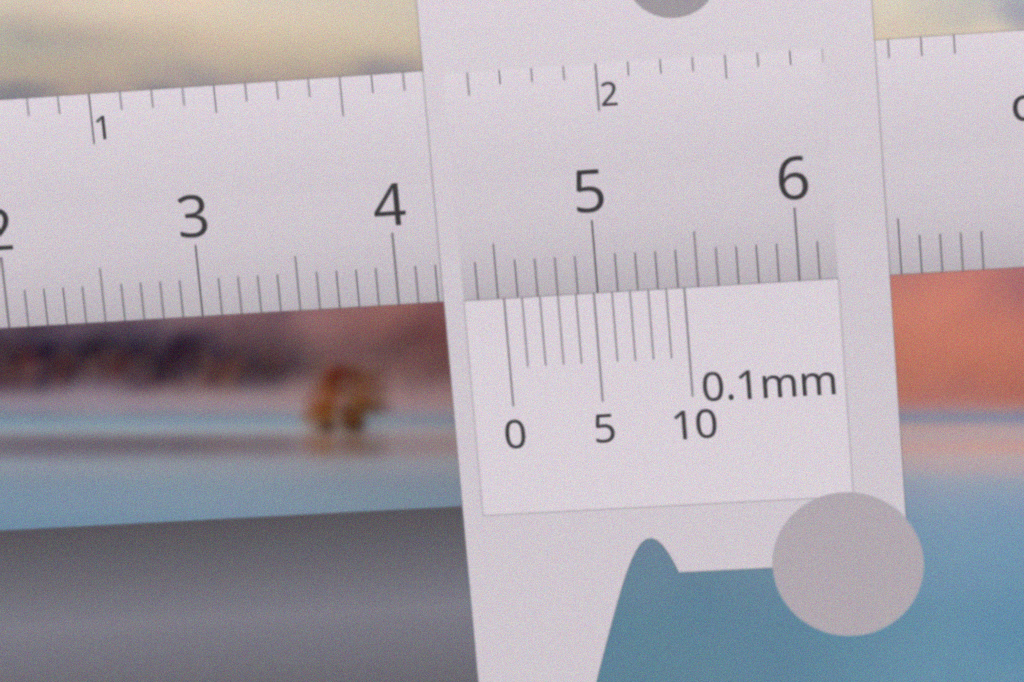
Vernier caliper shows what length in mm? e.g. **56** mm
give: **45.3** mm
